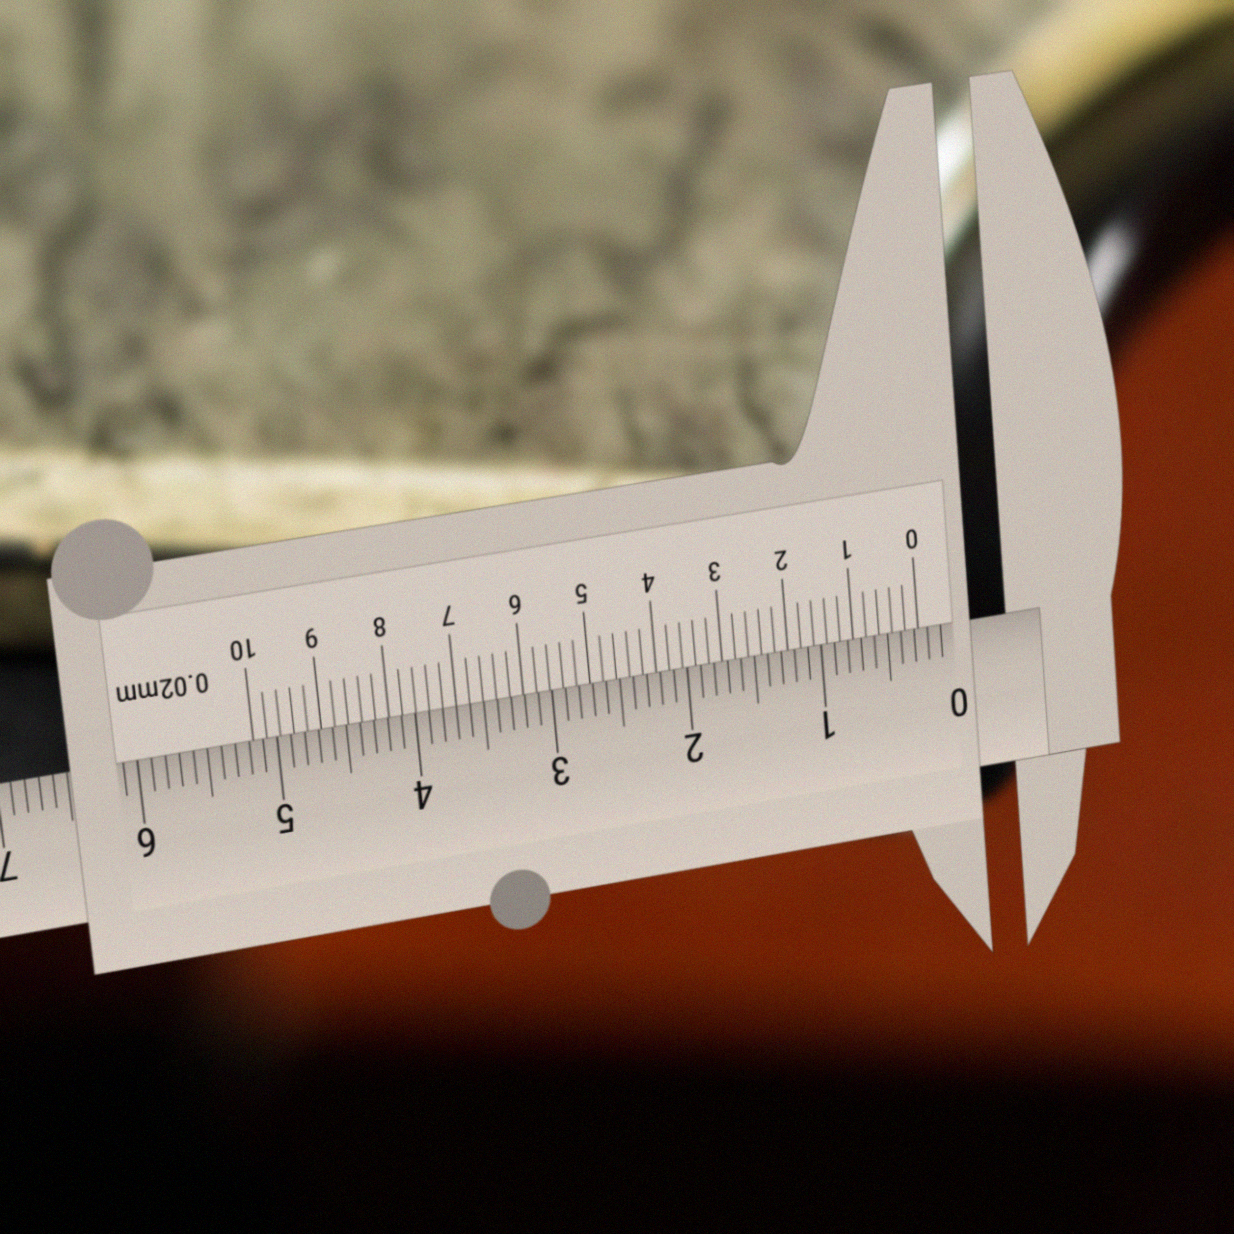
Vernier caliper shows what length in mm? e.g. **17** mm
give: **2.7** mm
